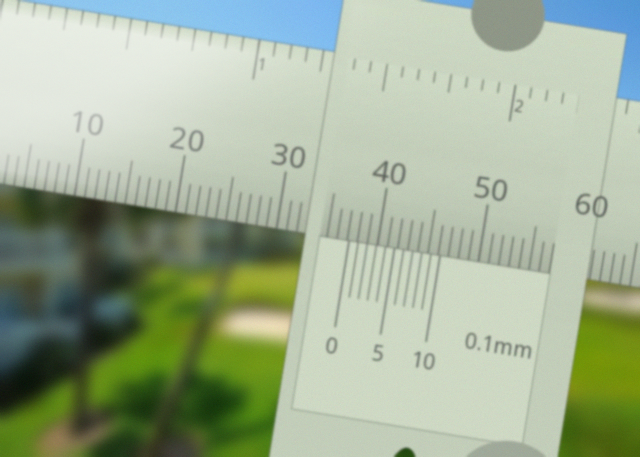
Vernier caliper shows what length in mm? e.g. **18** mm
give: **37.2** mm
